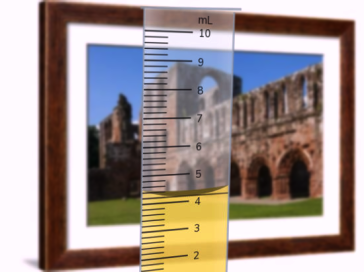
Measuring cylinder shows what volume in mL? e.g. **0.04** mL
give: **4.2** mL
